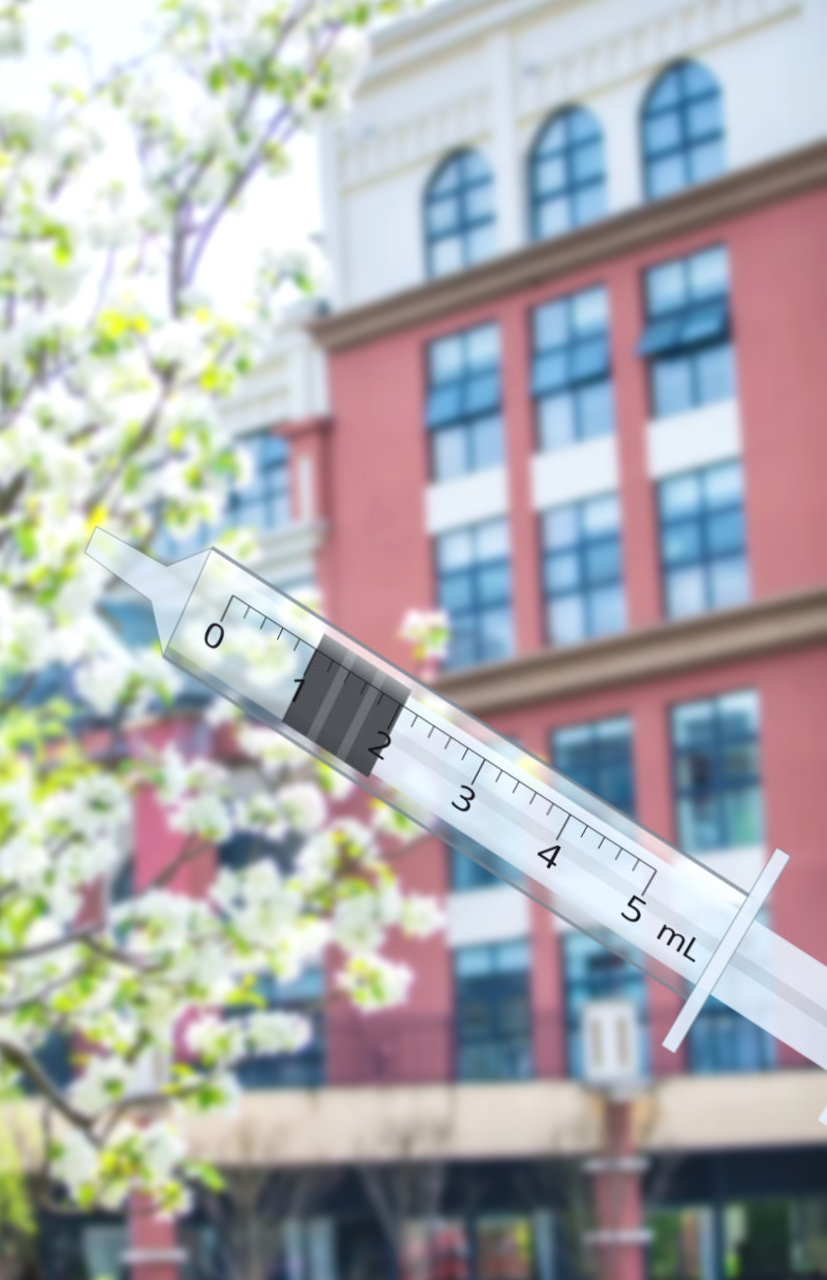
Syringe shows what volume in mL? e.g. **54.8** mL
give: **1** mL
